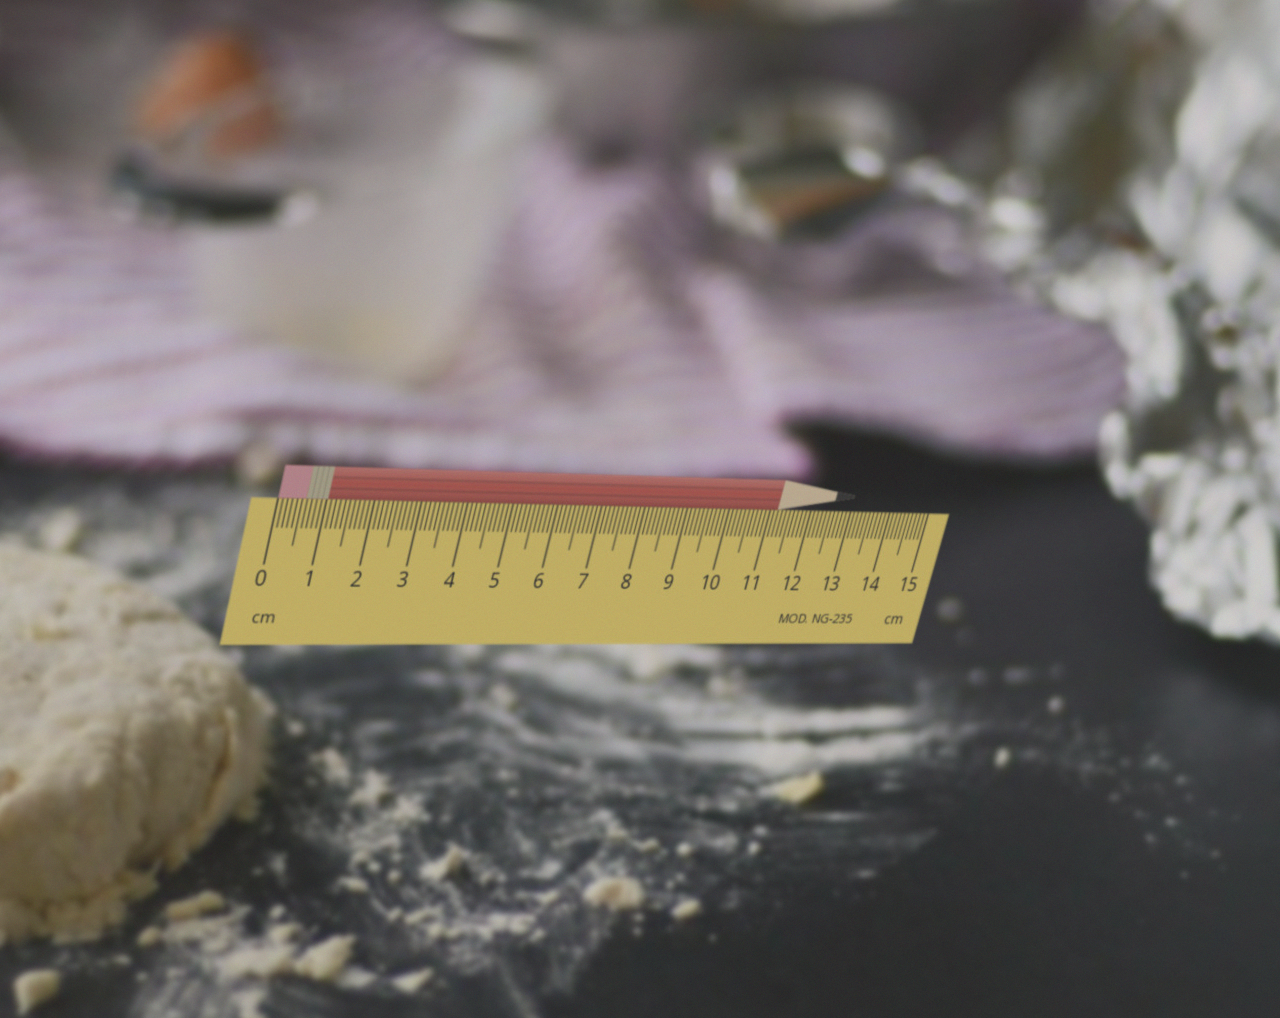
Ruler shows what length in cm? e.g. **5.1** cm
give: **13** cm
